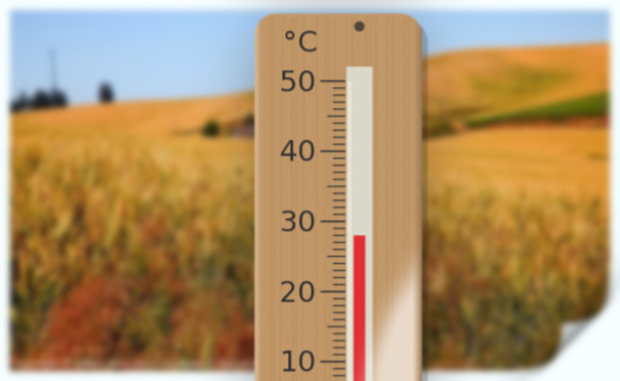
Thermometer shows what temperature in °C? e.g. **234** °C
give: **28** °C
